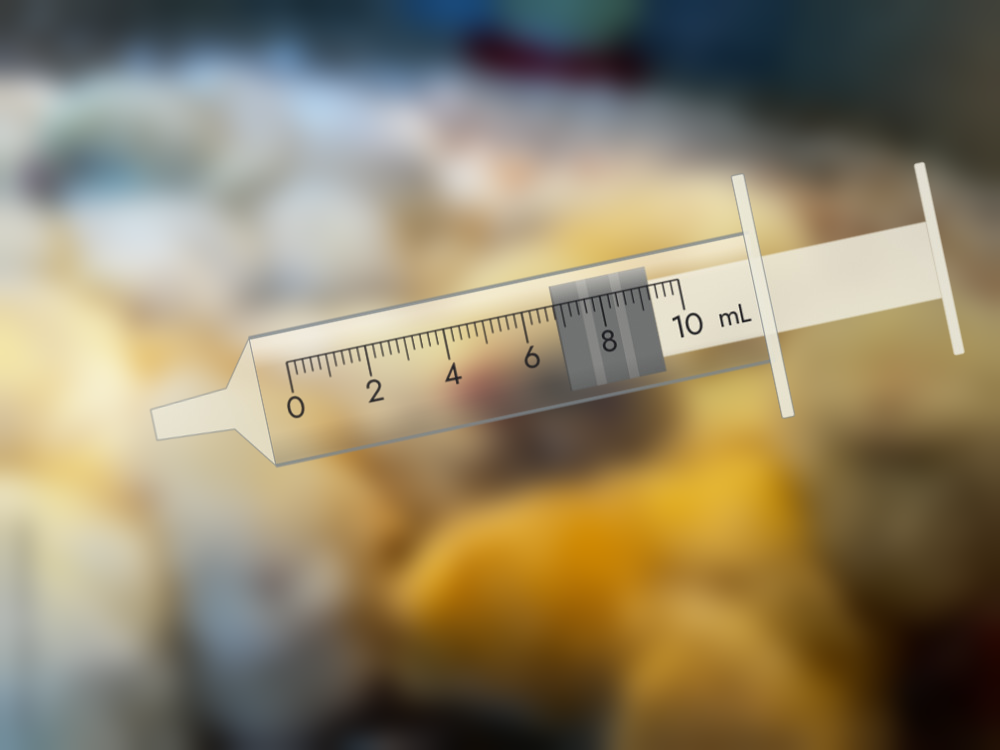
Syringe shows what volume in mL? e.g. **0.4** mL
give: **6.8** mL
